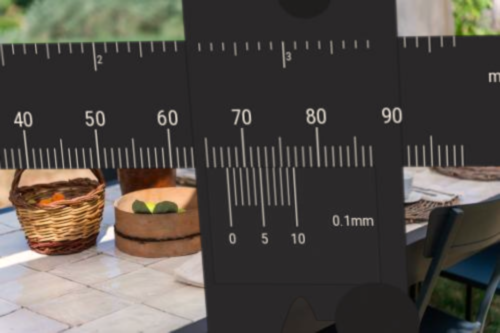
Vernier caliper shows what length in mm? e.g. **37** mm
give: **67.6** mm
